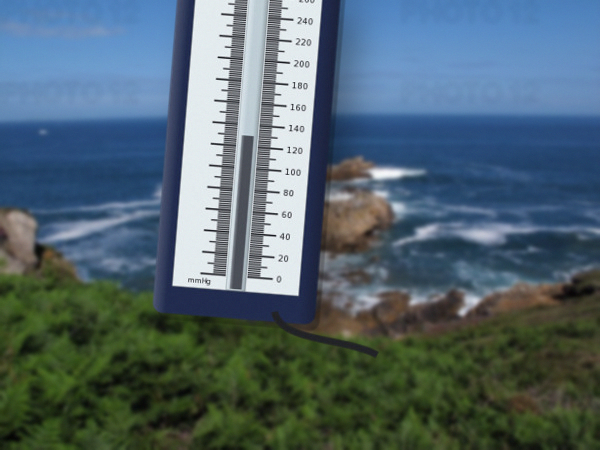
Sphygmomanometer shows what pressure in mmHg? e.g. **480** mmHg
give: **130** mmHg
